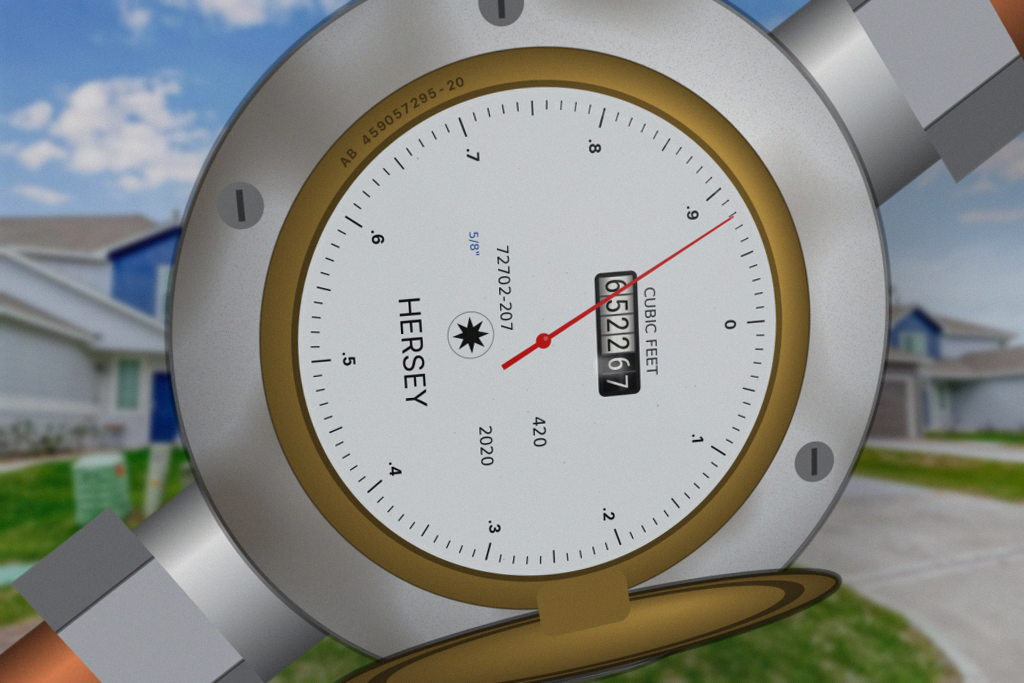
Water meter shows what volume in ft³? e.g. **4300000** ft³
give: **652266.92** ft³
